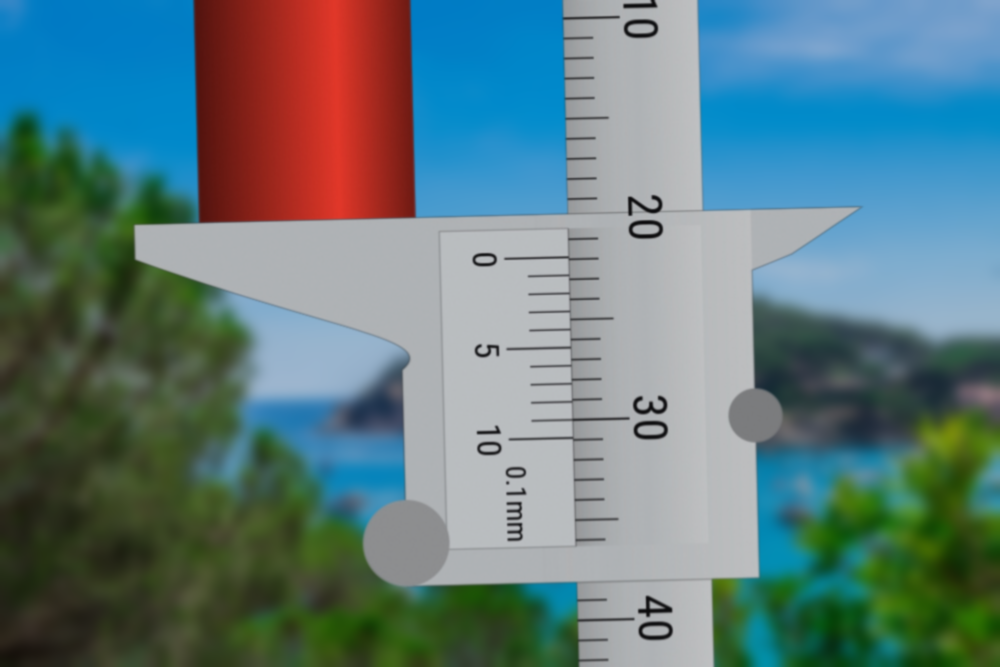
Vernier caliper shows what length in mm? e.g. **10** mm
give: **21.9** mm
